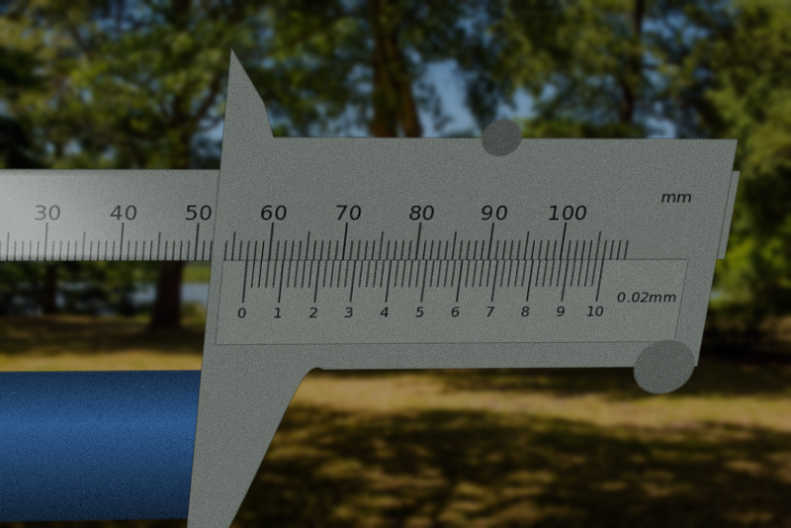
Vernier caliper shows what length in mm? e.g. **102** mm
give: **57.0** mm
